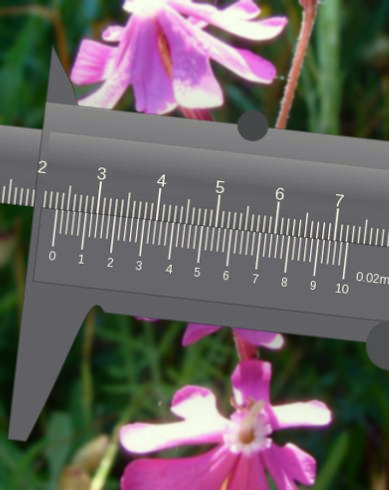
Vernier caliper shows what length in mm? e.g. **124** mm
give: **23.2** mm
